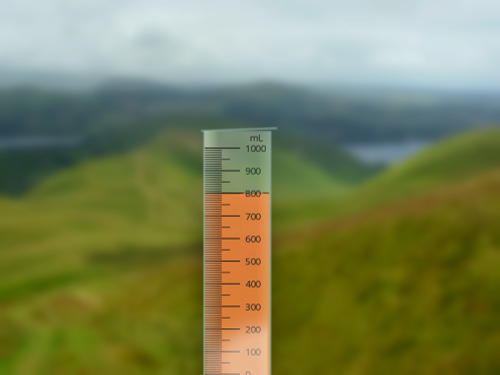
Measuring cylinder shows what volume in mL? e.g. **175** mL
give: **800** mL
